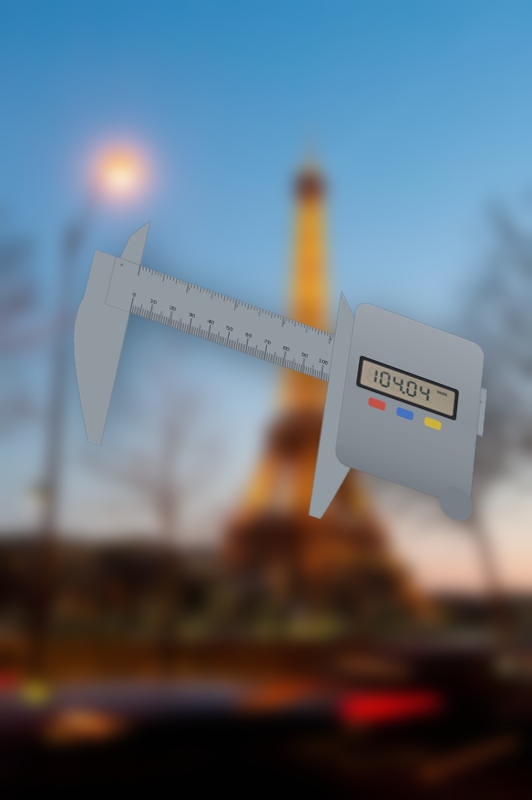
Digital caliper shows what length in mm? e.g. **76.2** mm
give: **104.04** mm
